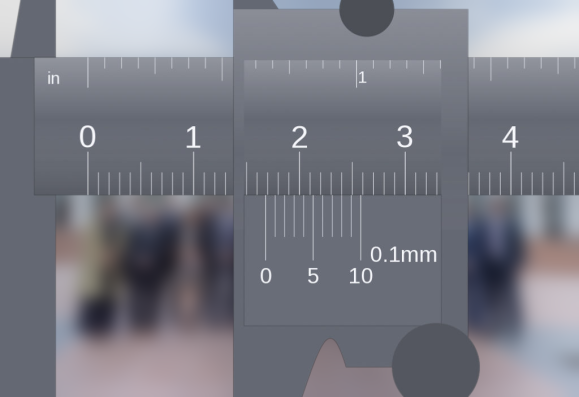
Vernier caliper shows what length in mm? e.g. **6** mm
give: **16.8** mm
